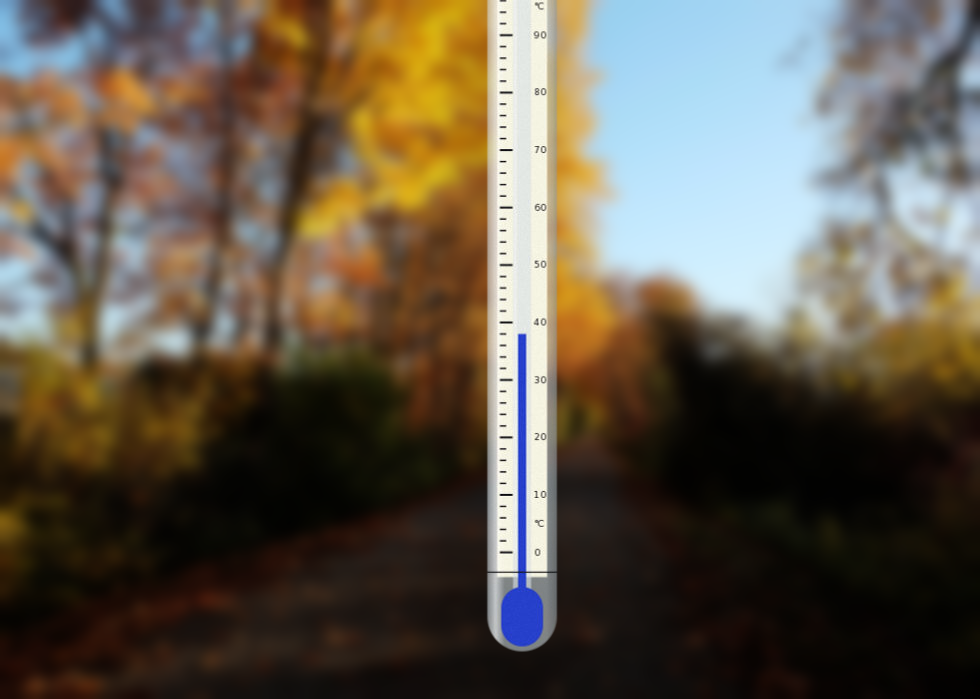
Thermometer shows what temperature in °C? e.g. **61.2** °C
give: **38** °C
